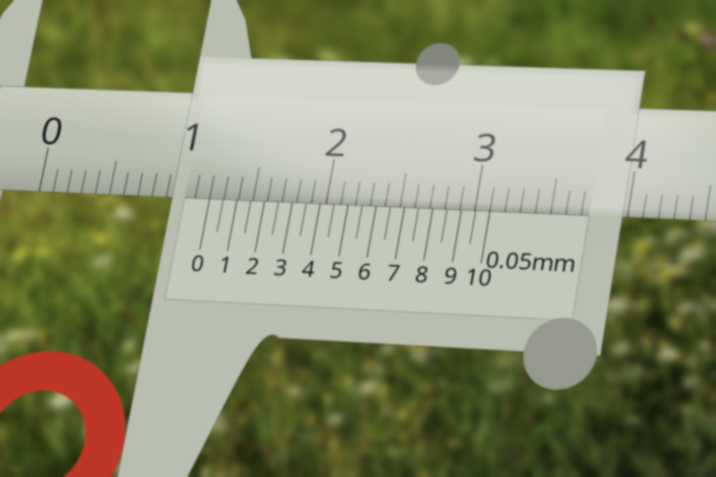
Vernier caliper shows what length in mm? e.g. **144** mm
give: **12.0** mm
